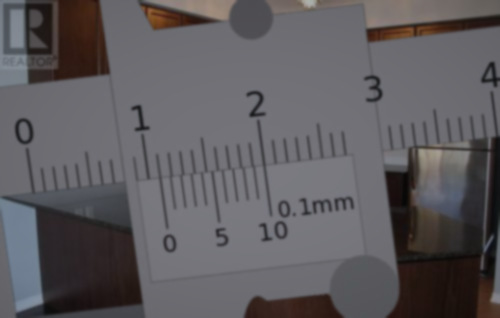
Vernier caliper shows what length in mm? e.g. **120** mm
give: **11.0** mm
